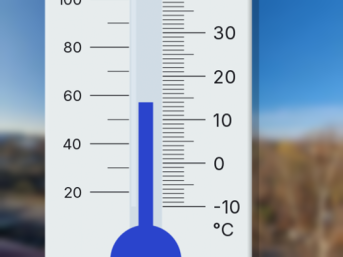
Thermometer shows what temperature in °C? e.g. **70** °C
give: **14** °C
